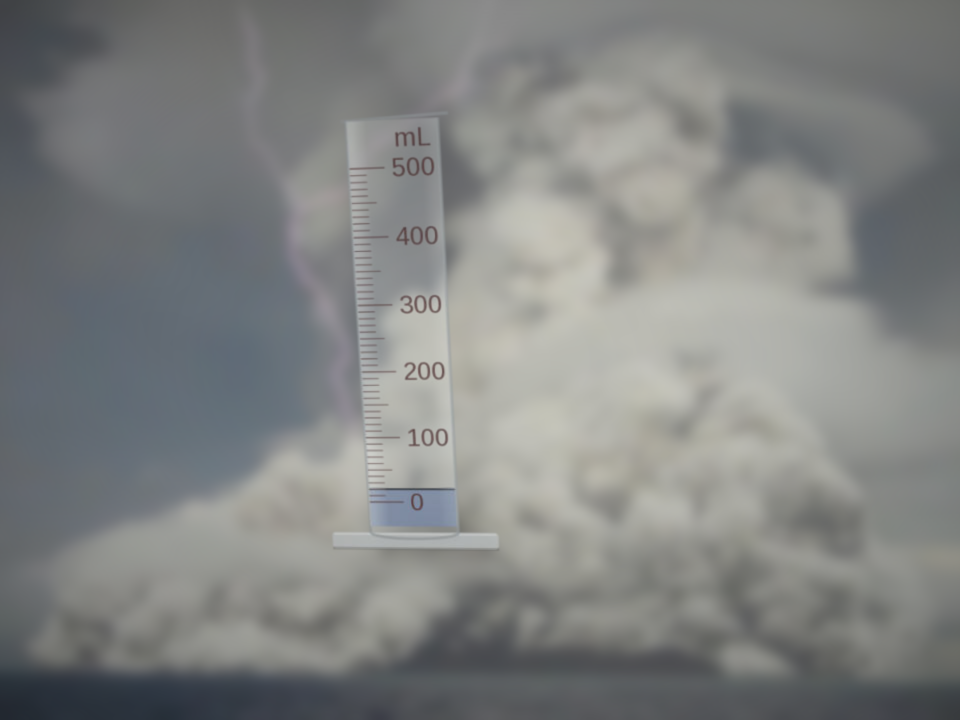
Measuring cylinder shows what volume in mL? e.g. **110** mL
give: **20** mL
